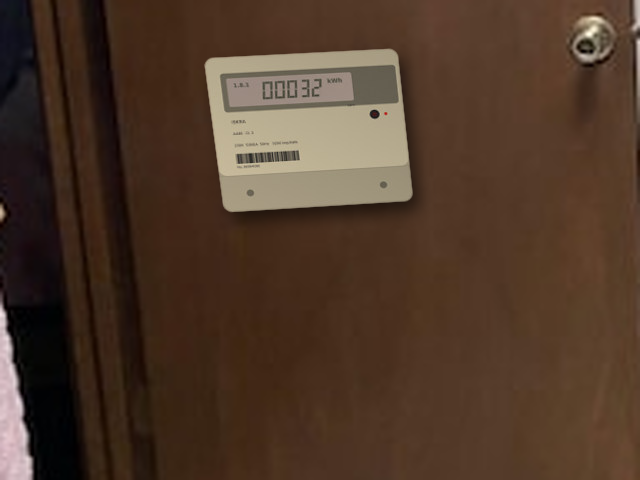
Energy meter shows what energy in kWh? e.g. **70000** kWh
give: **32** kWh
